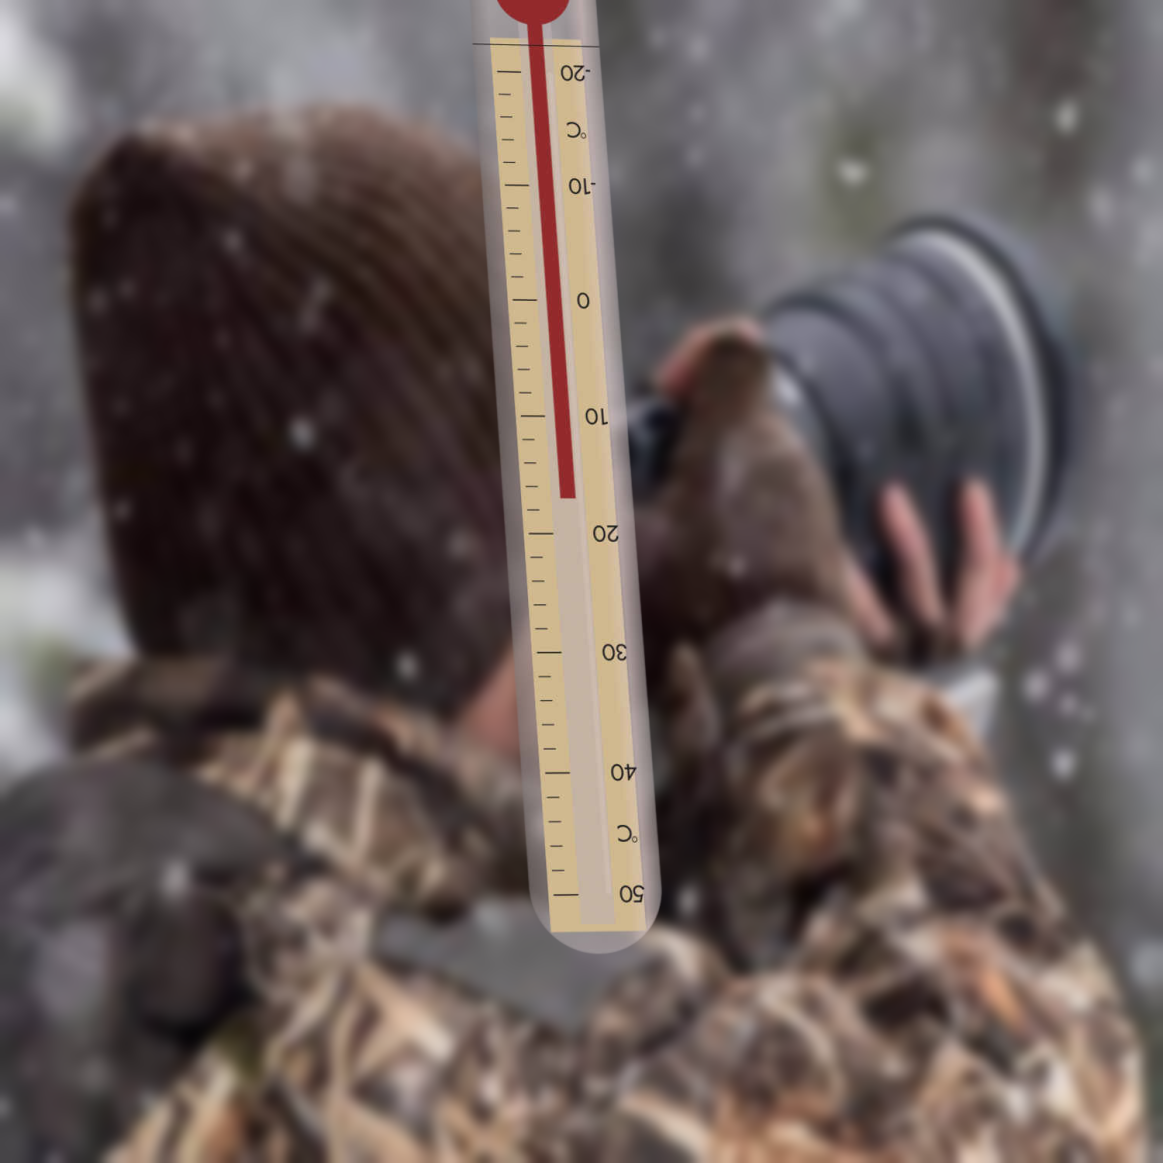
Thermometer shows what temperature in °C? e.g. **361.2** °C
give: **17** °C
